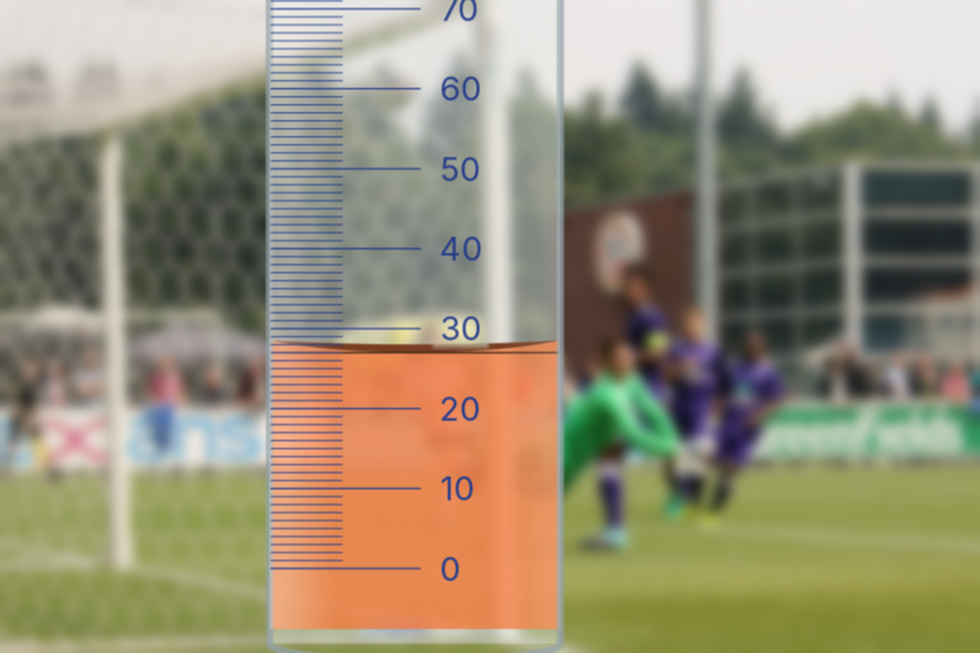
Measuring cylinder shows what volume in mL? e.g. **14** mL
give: **27** mL
